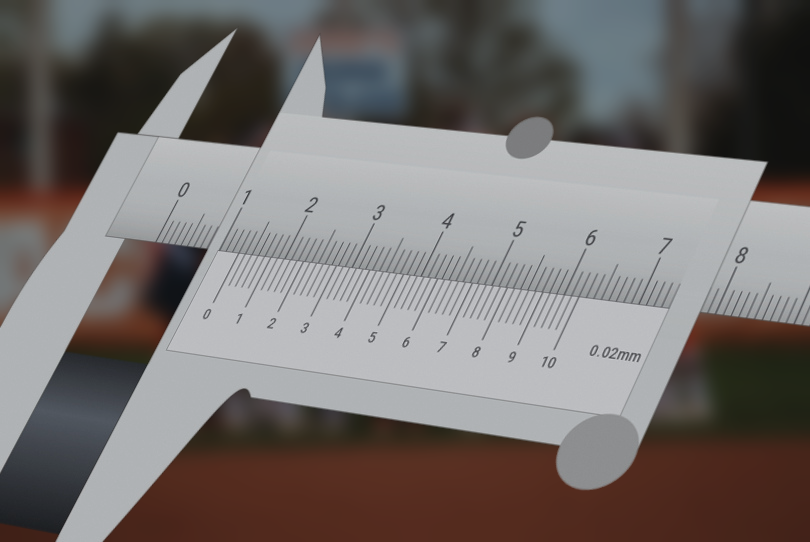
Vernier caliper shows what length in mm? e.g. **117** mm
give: **13.0** mm
